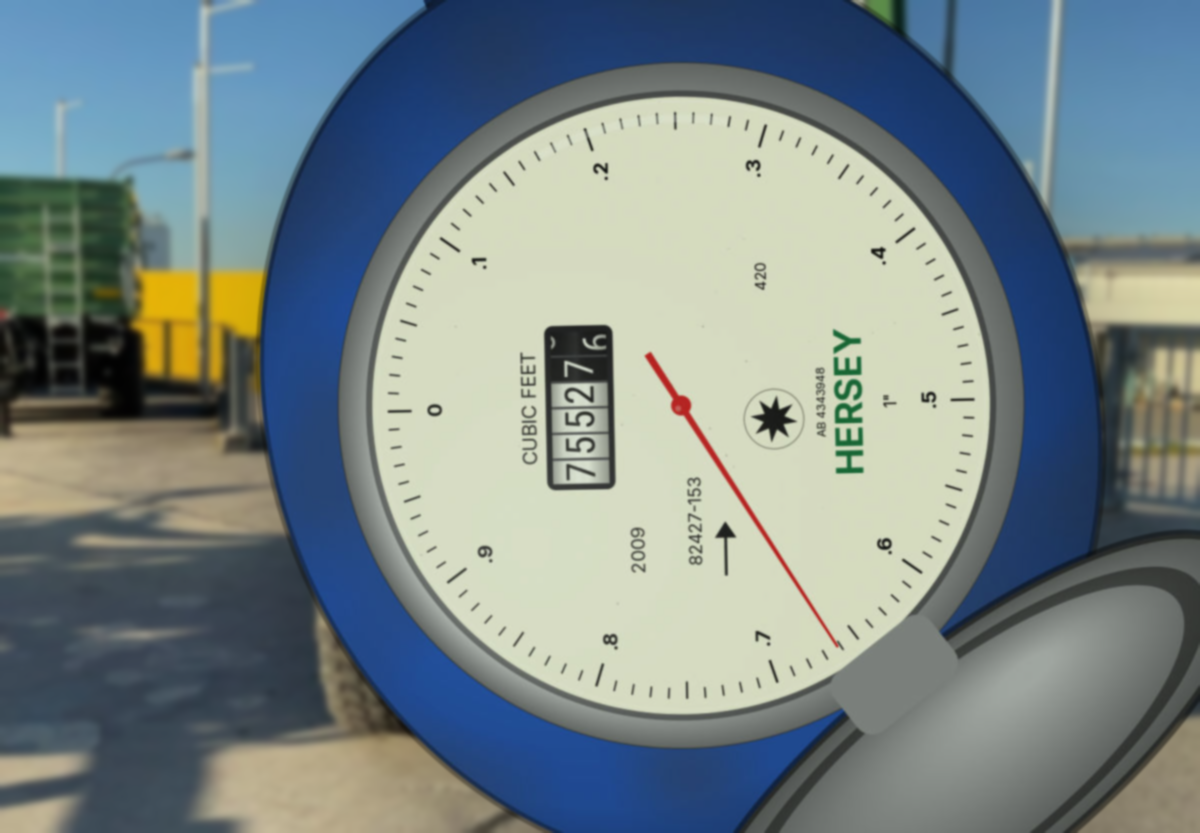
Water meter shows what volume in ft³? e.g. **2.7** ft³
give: **755275.66** ft³
